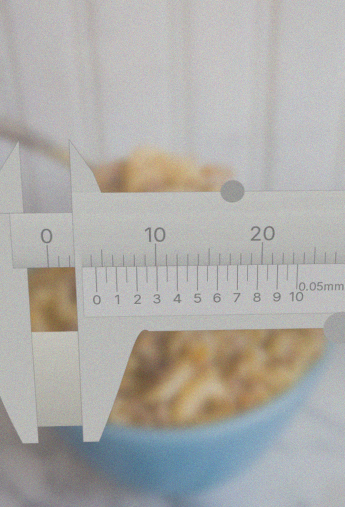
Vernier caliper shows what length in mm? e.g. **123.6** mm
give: **4.4** mm
